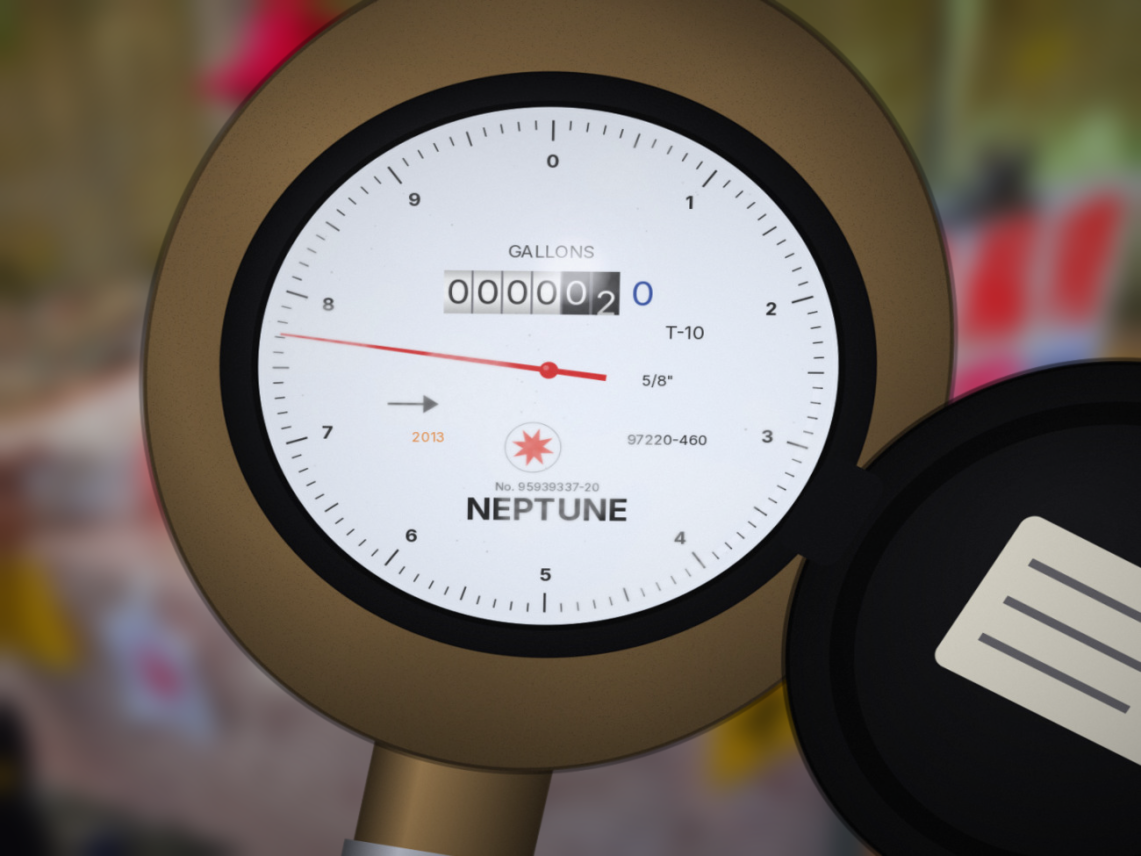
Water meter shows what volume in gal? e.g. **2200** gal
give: **17.7** gal
